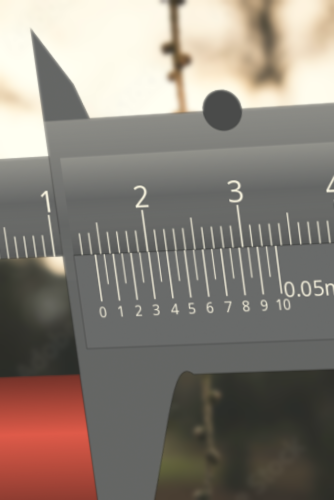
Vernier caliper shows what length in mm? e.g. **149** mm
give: **14.4** mm
